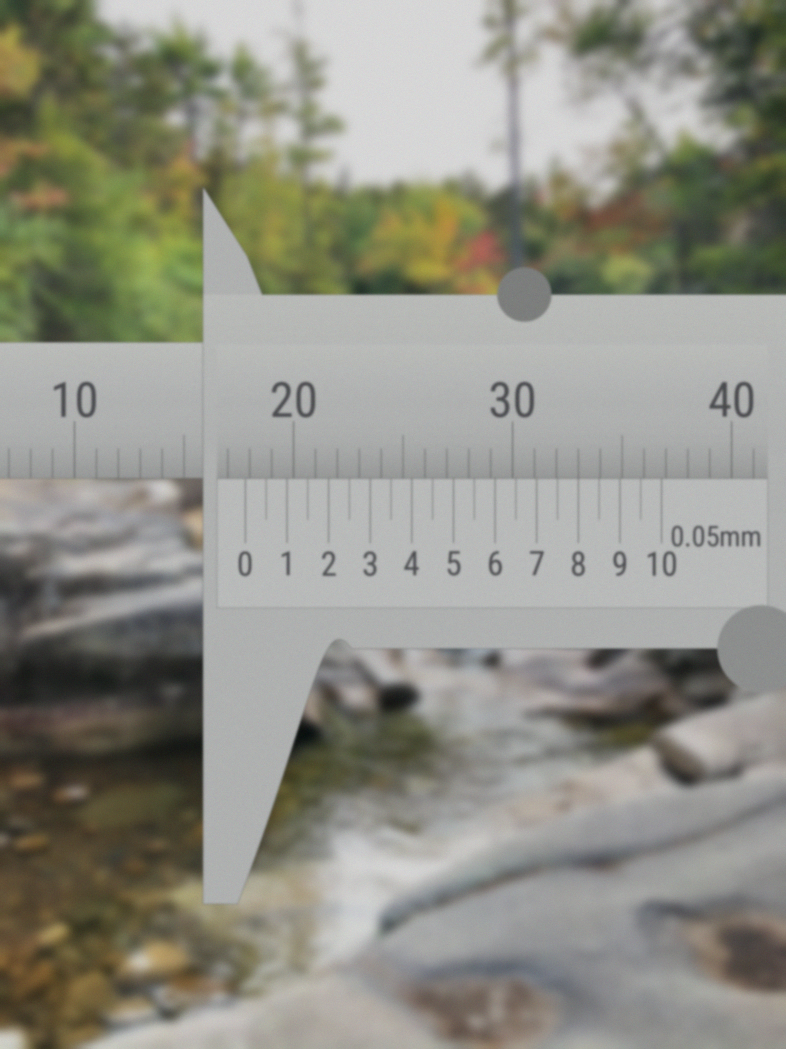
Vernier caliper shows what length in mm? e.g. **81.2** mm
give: **17.8** mm
